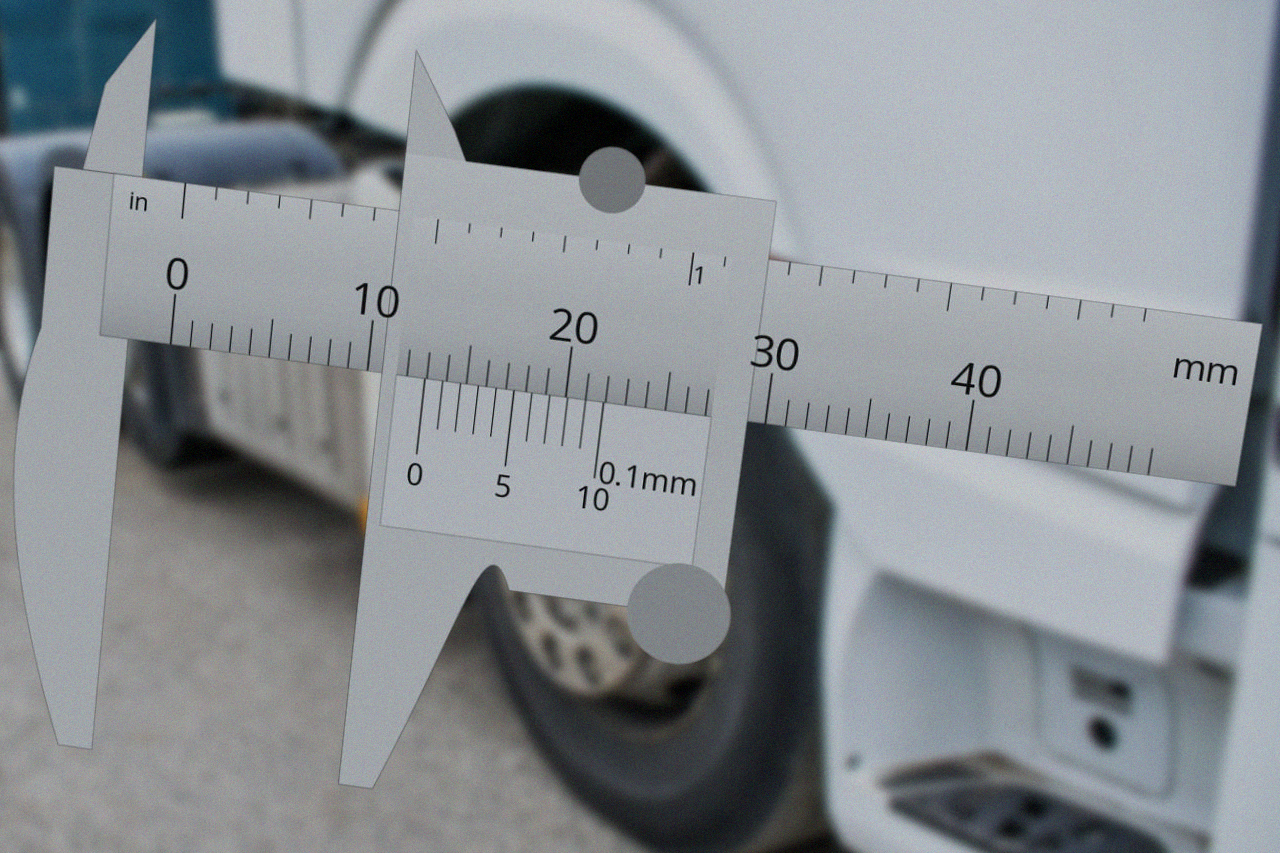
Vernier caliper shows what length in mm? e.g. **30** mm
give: **12.9** mm
